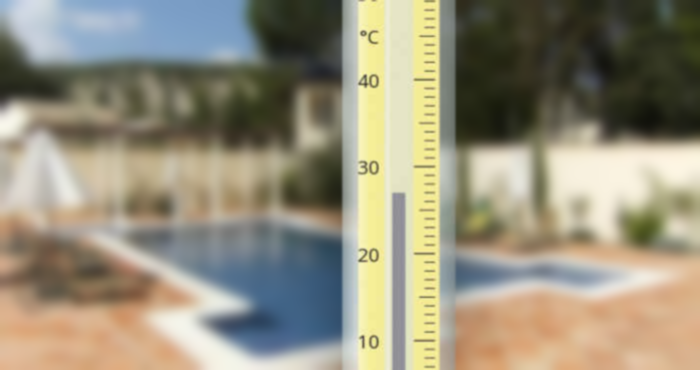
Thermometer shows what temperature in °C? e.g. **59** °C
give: **27** °C
